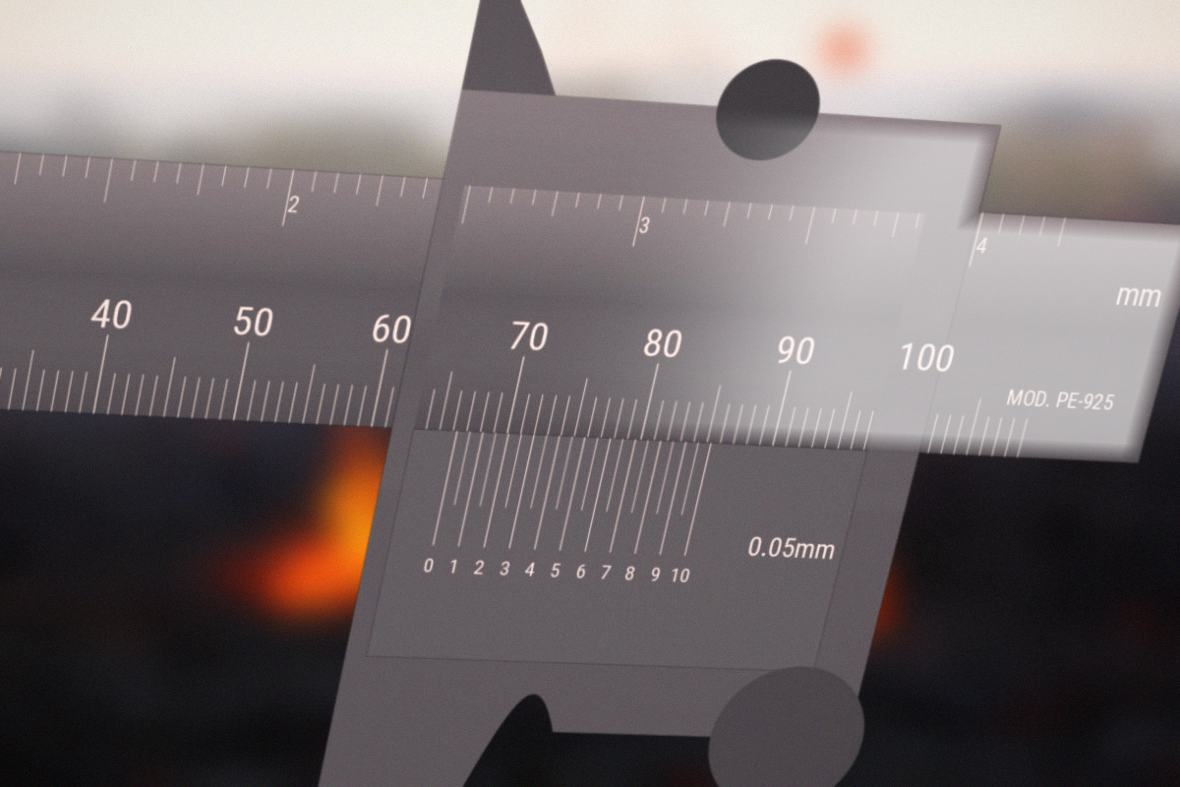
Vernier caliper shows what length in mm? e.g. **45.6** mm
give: **66.3** mm
